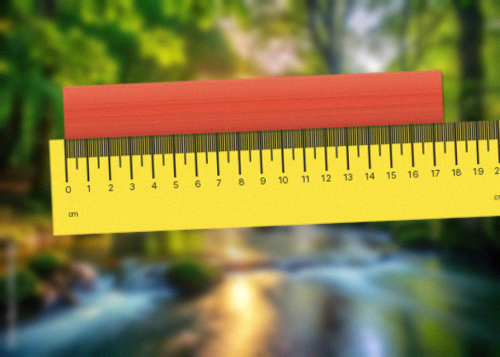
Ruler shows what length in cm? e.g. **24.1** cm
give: **17.5** cm
